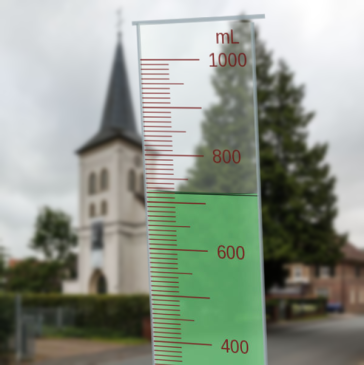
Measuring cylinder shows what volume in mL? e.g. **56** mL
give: **720** mL
